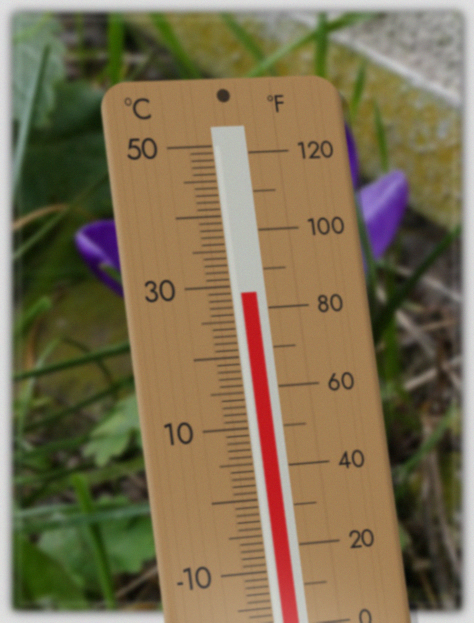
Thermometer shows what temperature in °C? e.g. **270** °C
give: **29** °C
